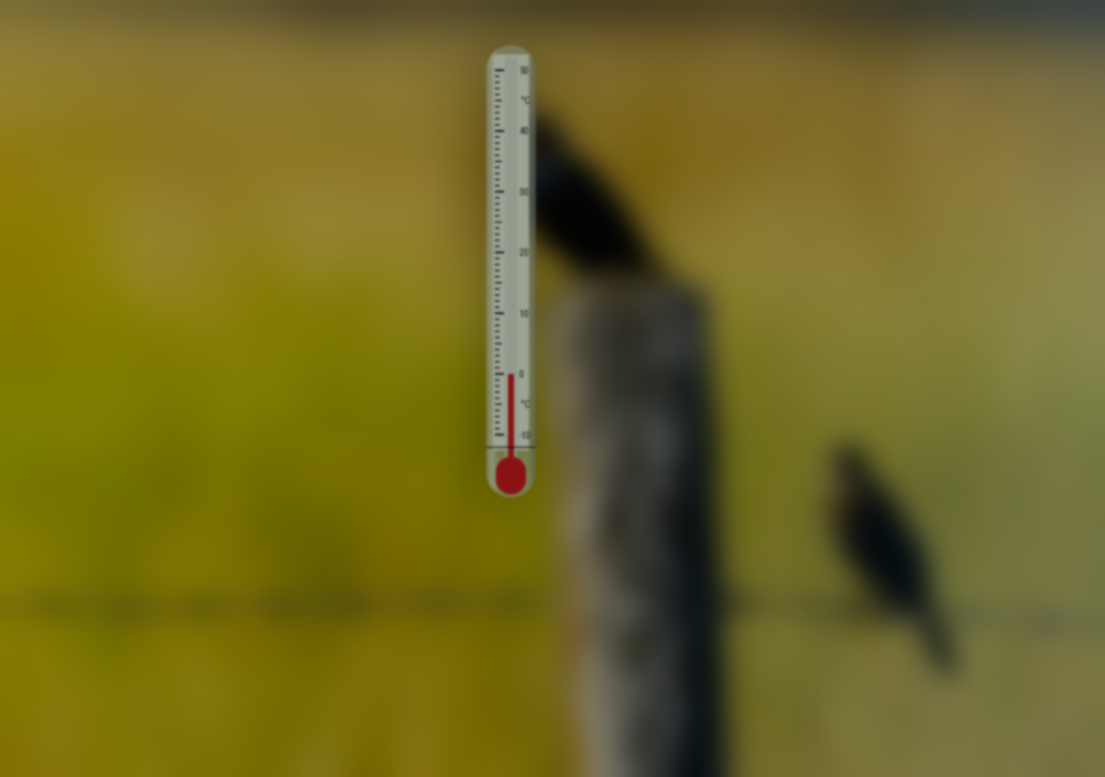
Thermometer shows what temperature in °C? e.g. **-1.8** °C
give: **0** °C
